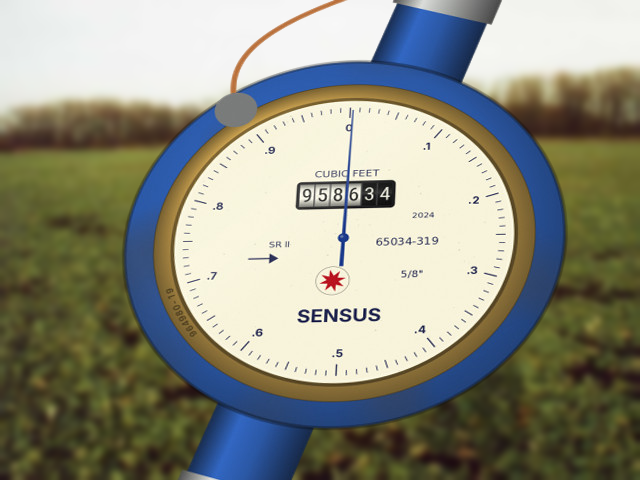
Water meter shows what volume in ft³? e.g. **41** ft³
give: **958634.00** ft³
